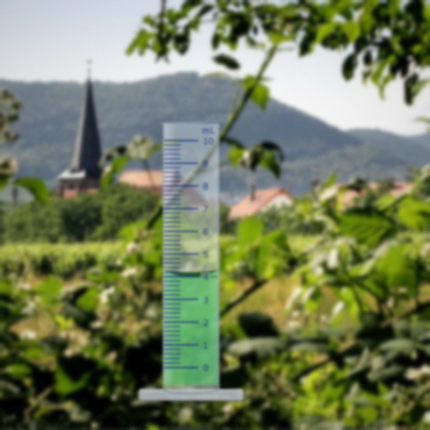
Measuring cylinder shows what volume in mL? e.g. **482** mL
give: **4** mL
